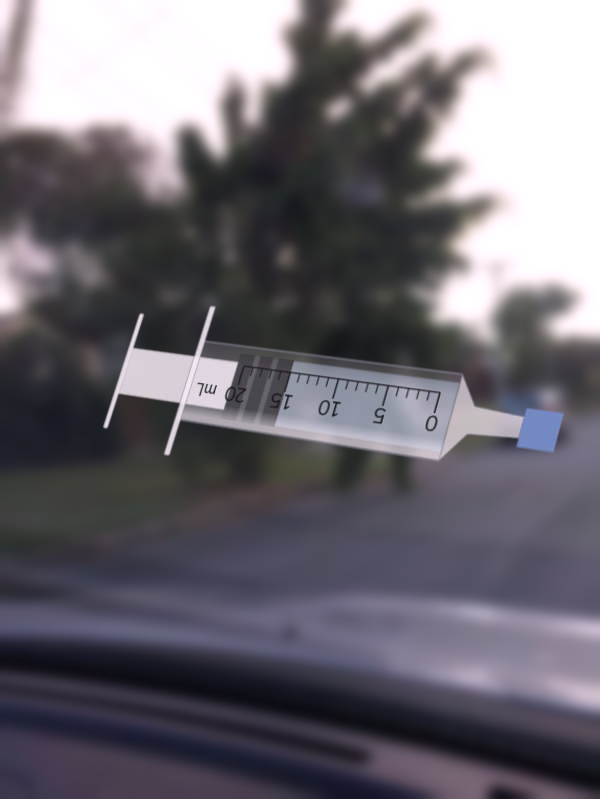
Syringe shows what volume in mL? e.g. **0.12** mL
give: **15** mL
